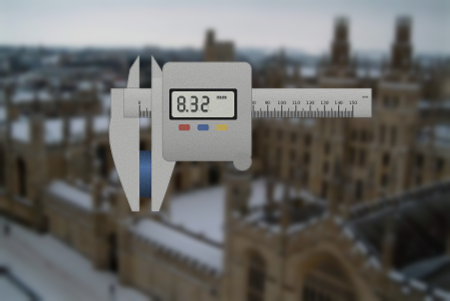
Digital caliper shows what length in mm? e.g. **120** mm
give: **8.32** mm
